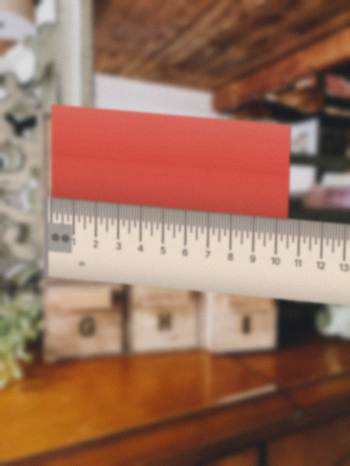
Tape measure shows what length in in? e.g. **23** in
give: **10.5** in
